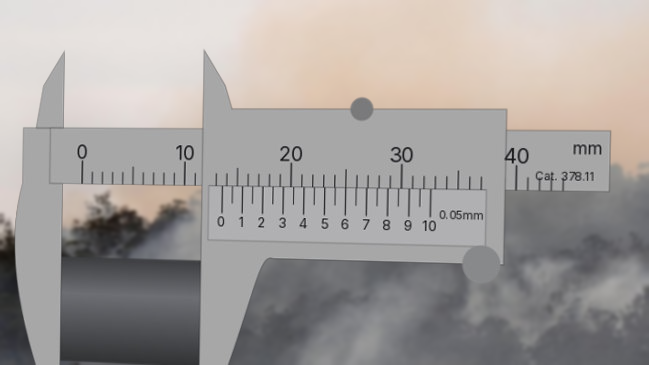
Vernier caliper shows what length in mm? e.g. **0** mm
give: **13.6** mm
